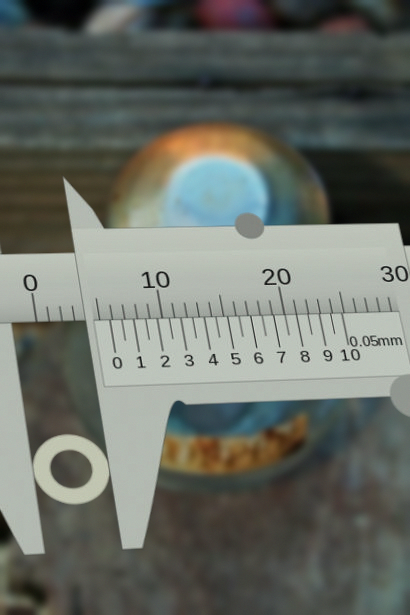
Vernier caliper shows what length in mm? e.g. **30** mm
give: **5.8** mm
